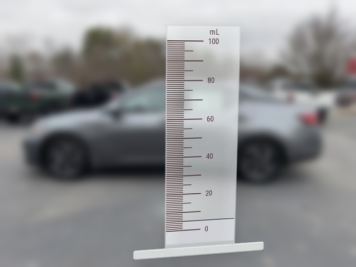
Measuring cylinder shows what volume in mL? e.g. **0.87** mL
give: **5** mL
